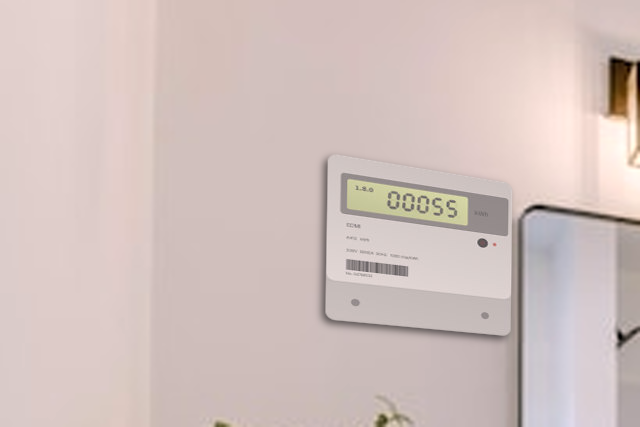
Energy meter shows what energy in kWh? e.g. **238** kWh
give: **55** kWh
